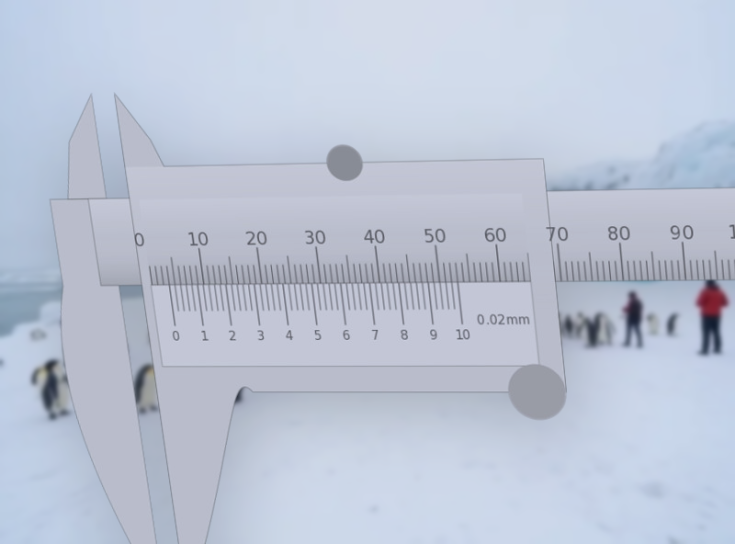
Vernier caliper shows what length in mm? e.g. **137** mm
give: **4.0** mm
